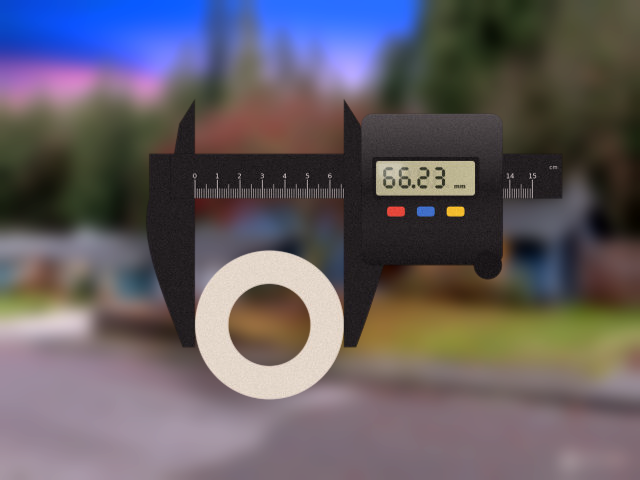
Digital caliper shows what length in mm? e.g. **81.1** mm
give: **66.23** mm
